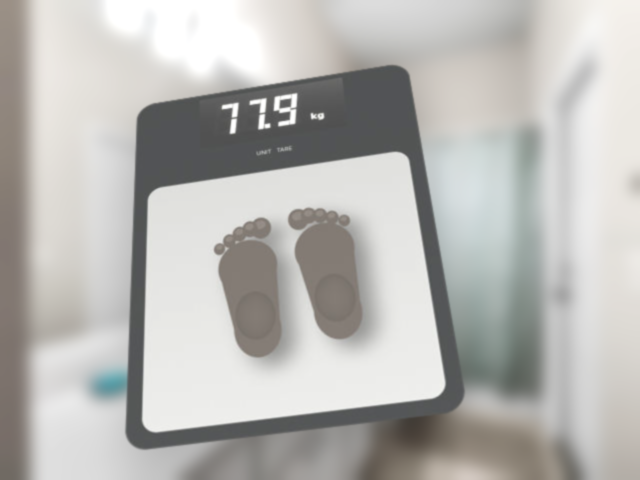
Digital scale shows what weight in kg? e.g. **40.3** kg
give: **77.9** kg
